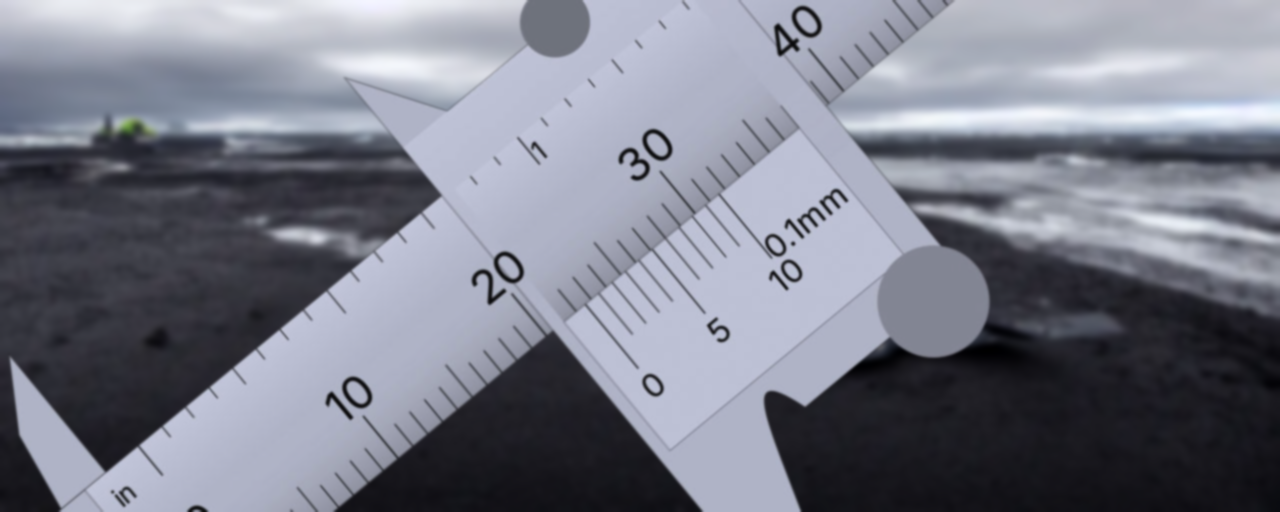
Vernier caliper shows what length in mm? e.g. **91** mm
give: **22.6** mm
